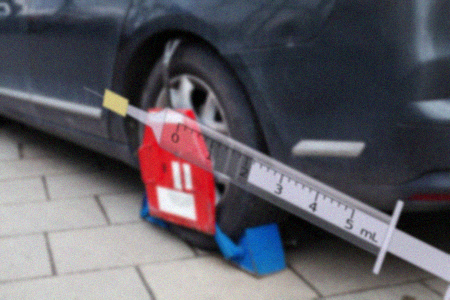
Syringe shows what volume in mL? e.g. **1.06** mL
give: **1.2** mL
